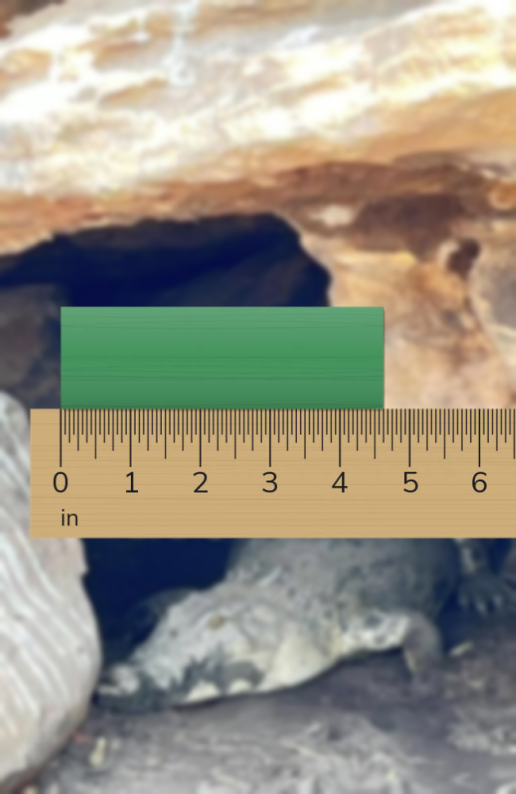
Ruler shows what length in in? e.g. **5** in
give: **4.625** in
